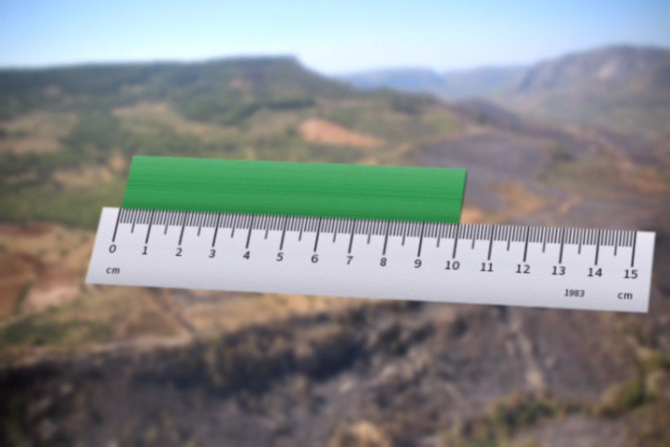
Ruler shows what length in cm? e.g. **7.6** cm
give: **10** cm
